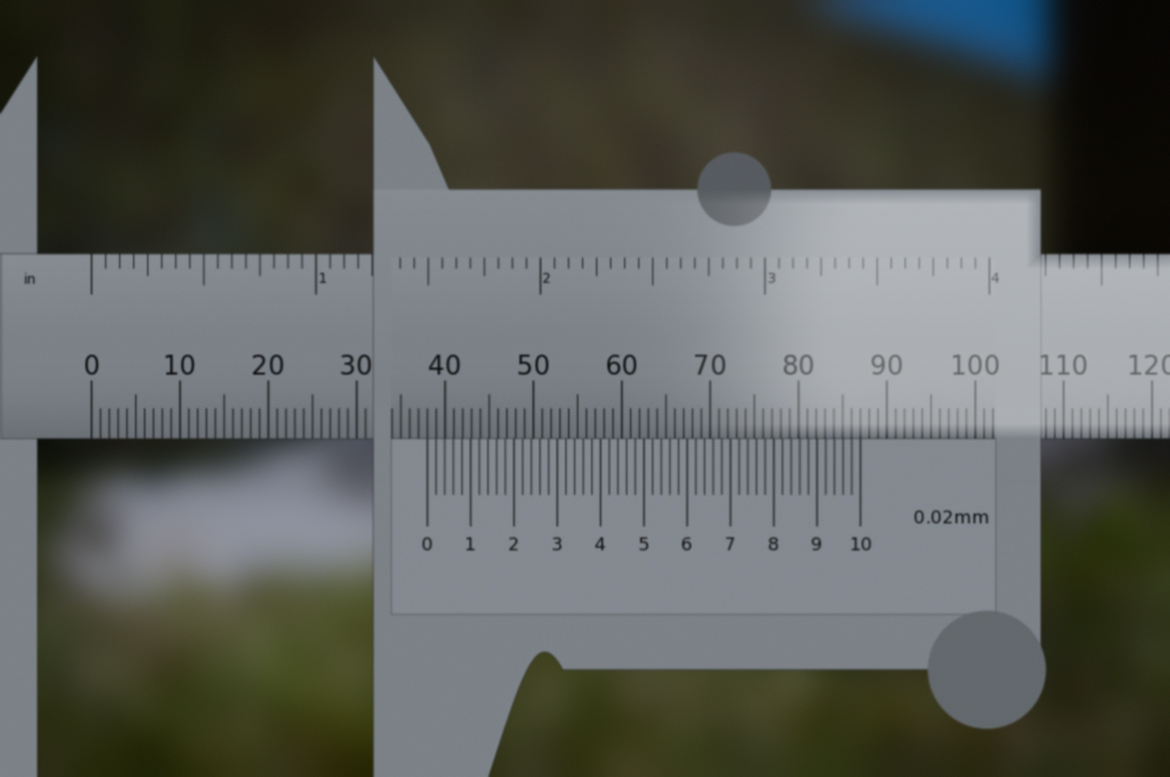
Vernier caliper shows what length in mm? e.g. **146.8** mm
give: **38.0** mm
